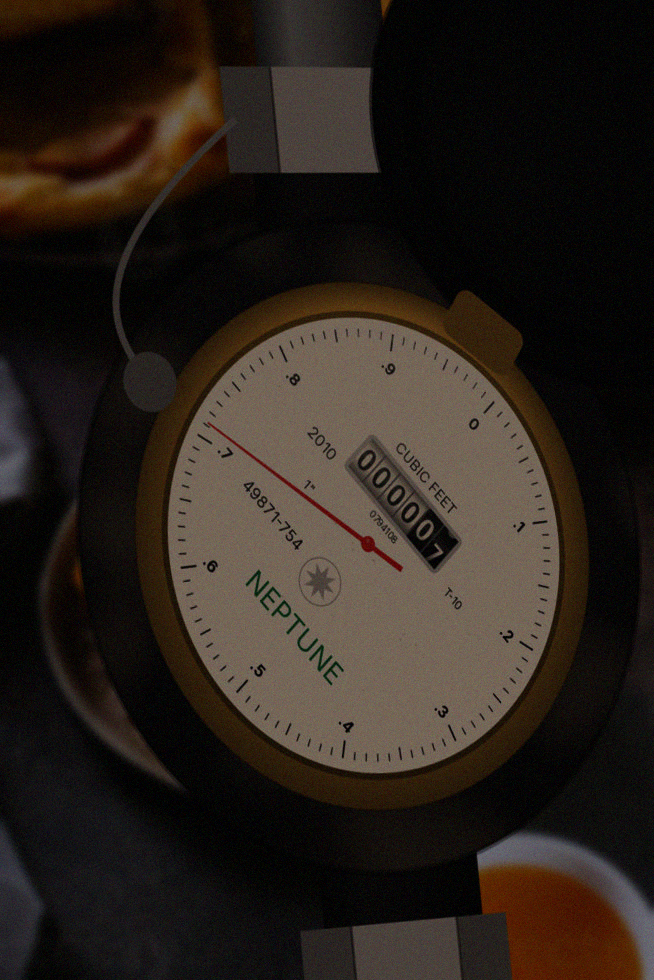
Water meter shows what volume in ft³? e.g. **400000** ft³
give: **6.71** ft³
